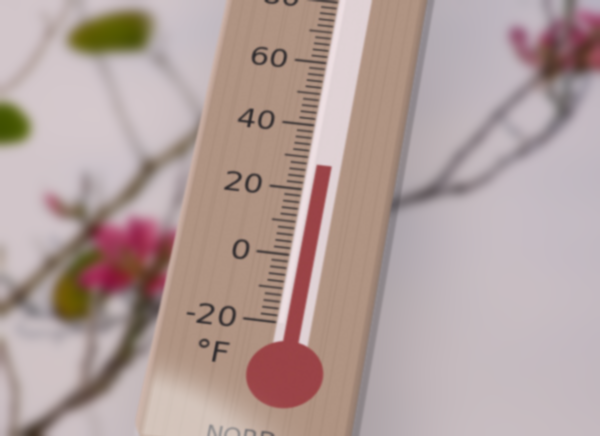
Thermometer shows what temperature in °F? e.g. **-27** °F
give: **28** °F
